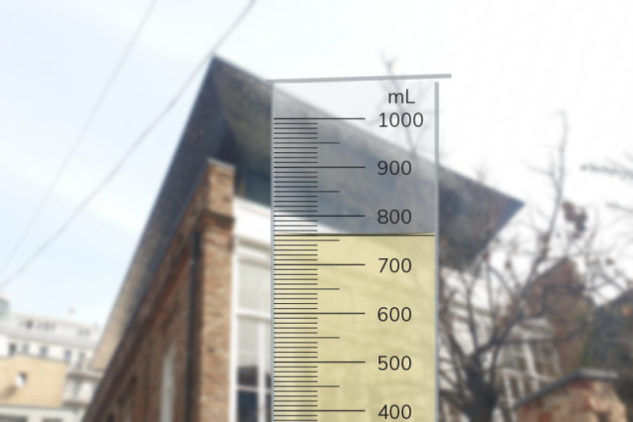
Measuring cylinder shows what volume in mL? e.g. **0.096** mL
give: **760** mL
